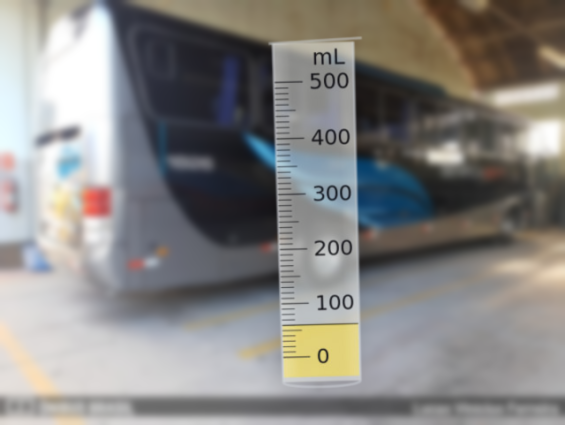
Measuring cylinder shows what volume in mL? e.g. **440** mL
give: **60** mL
